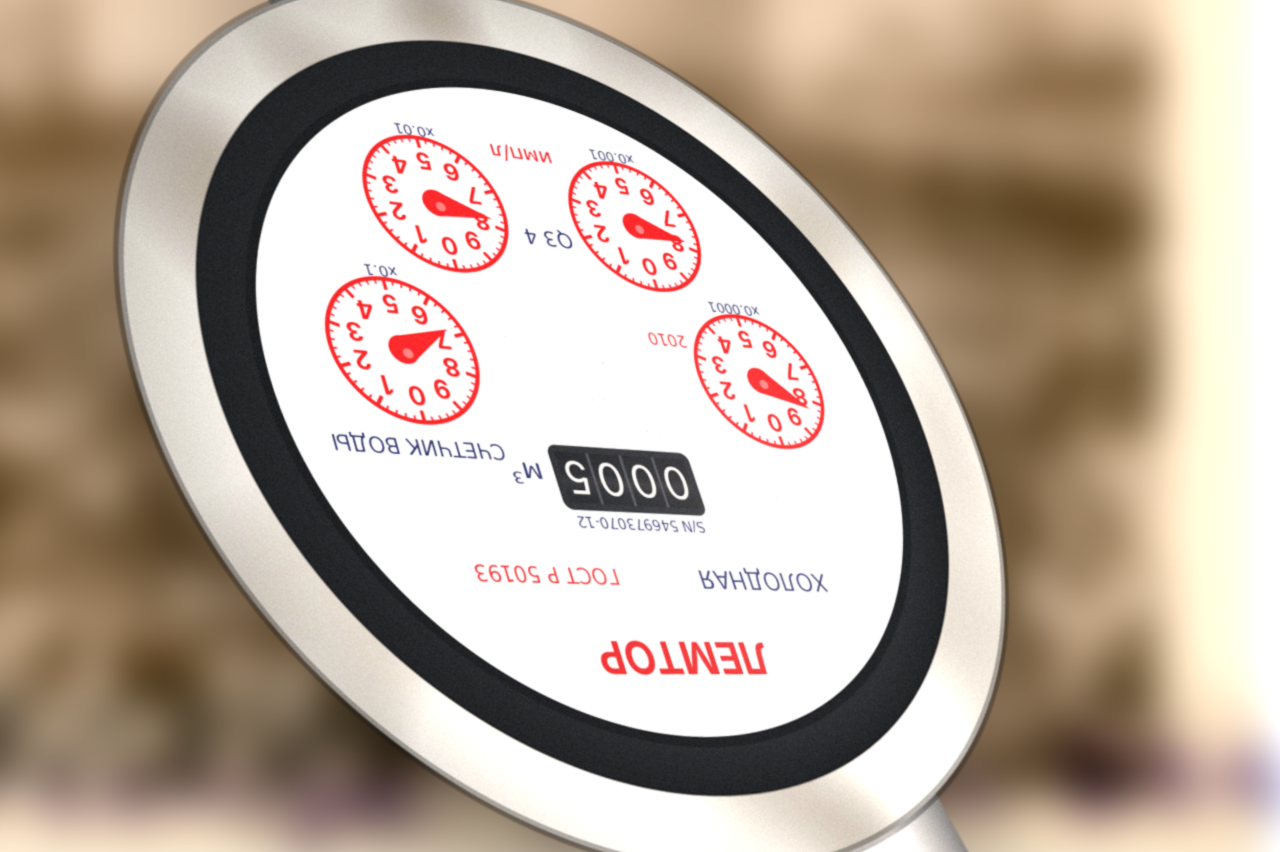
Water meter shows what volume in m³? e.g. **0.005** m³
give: **5.6778** m³
